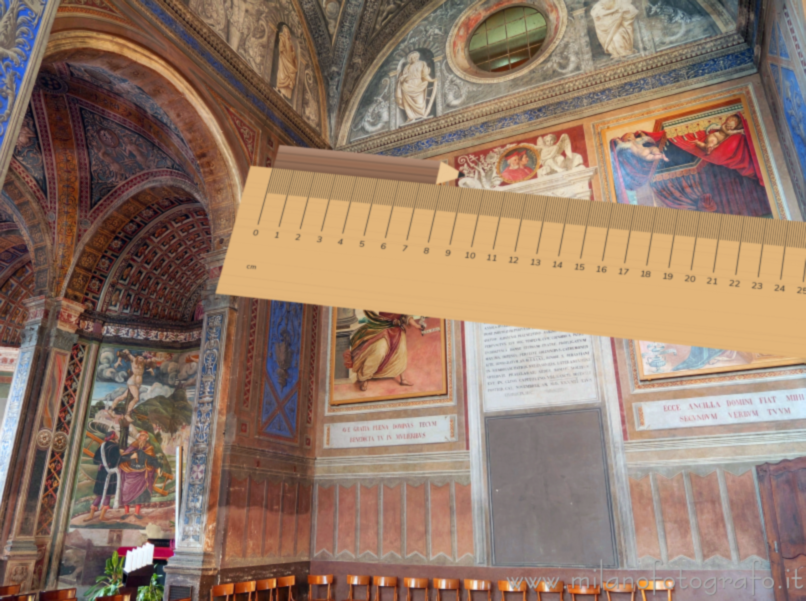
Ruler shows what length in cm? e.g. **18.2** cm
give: **9** cm
